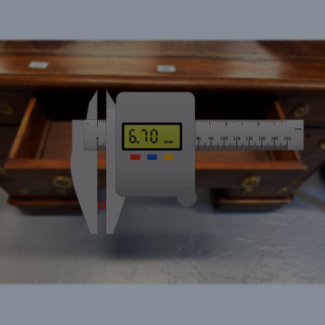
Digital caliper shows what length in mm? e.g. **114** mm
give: **6.70** mm
